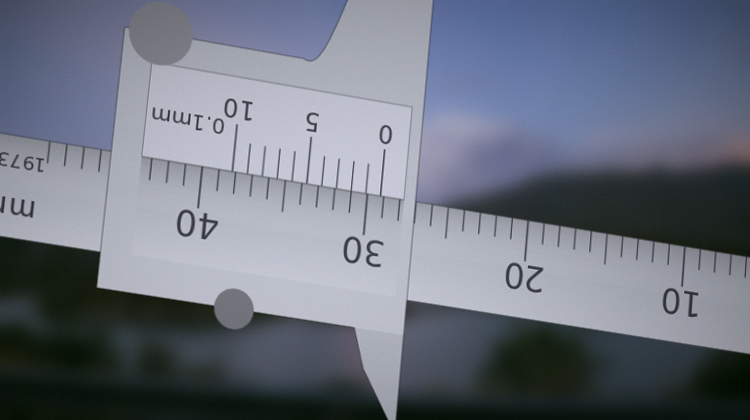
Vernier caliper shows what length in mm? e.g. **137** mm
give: **29.2** mm
